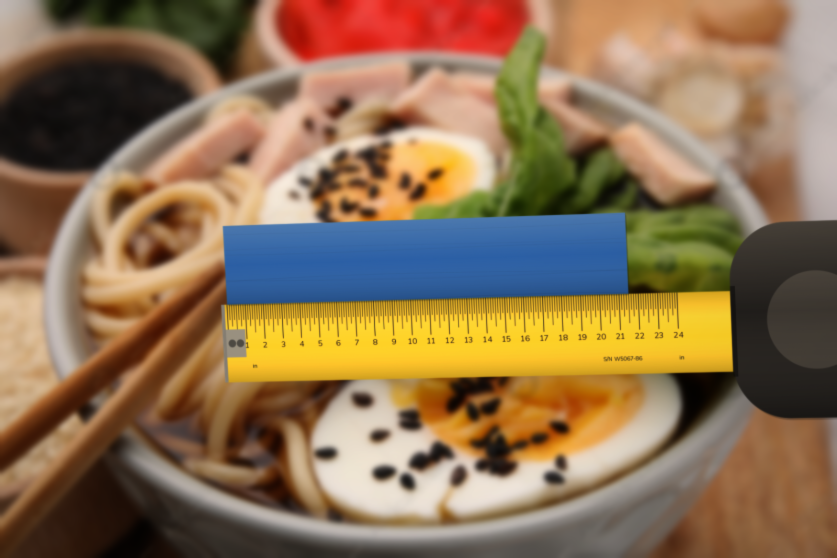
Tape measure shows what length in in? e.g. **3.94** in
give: **21.5** in
